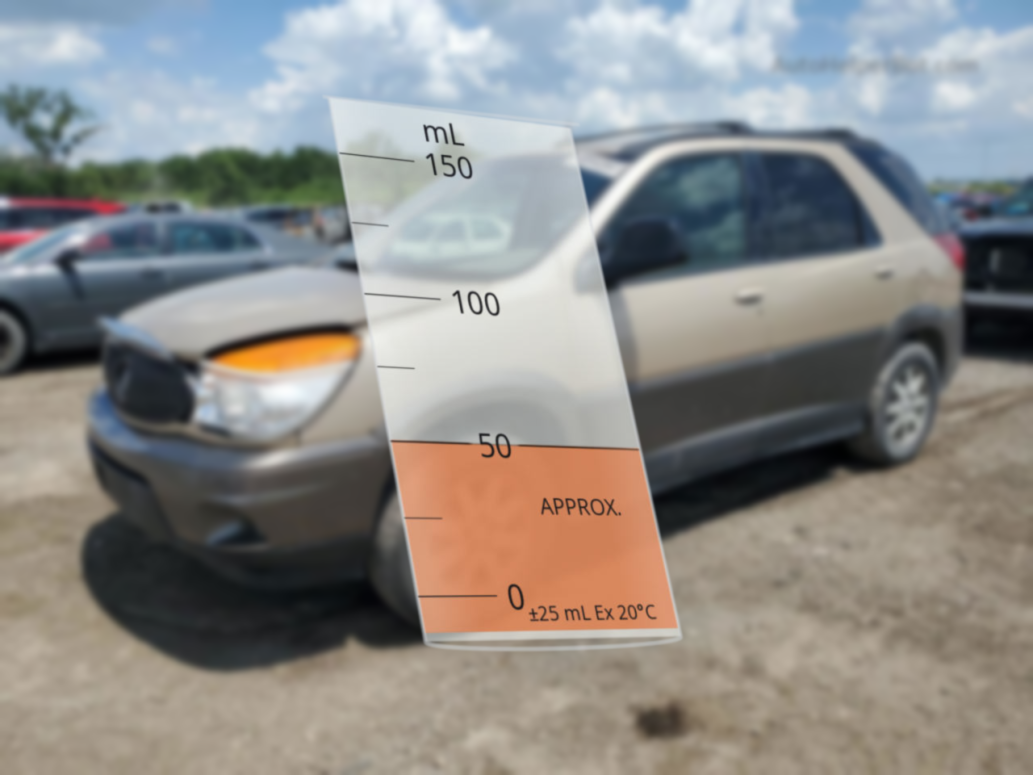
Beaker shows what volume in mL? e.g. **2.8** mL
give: **50** mL
